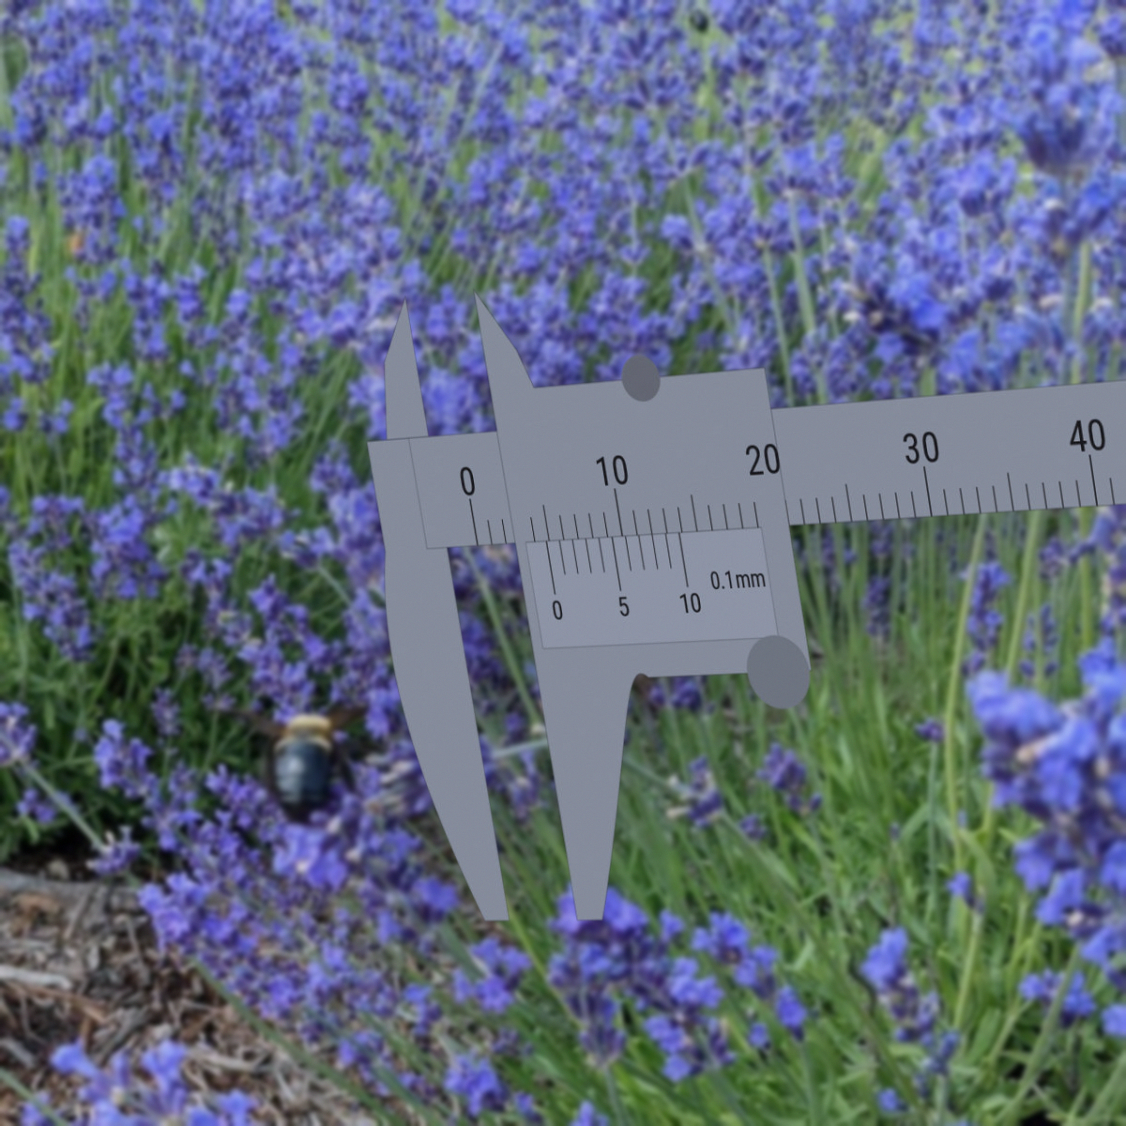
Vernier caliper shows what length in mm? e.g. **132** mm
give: **4.8** mm
